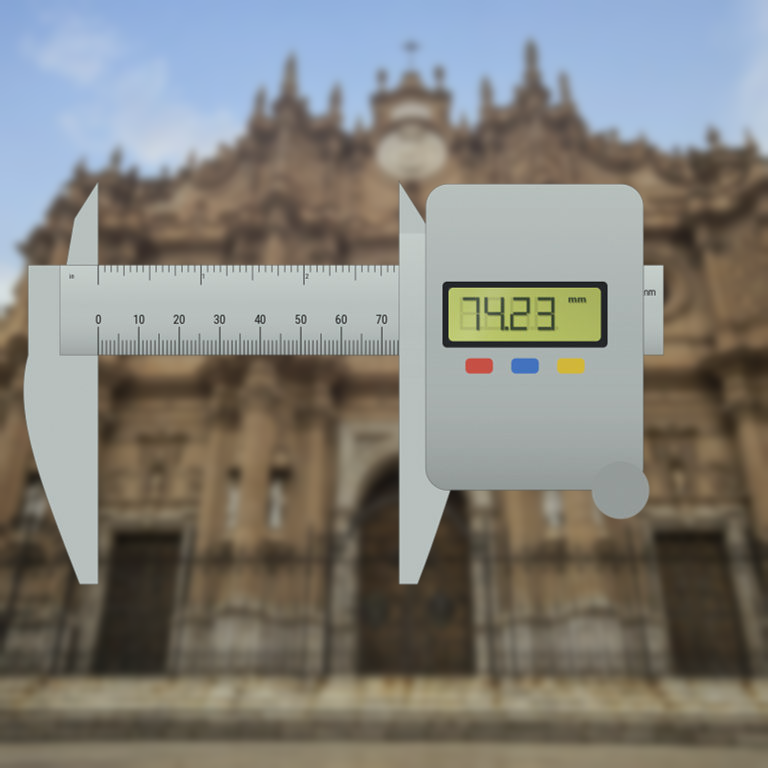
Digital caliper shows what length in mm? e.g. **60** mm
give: **74.23** mm
